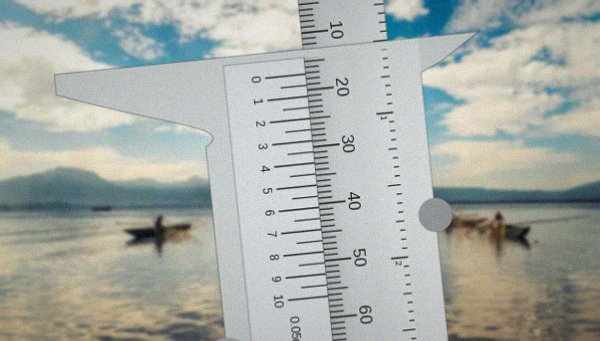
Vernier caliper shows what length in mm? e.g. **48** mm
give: **17.2** mm
